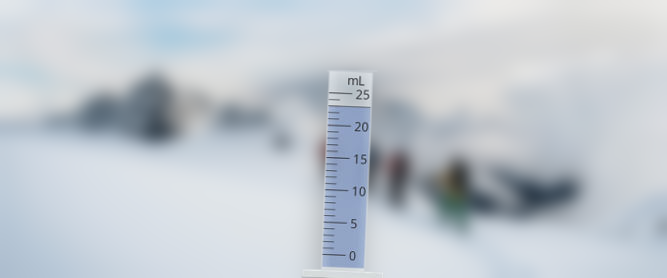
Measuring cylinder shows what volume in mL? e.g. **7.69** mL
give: **23** mL
